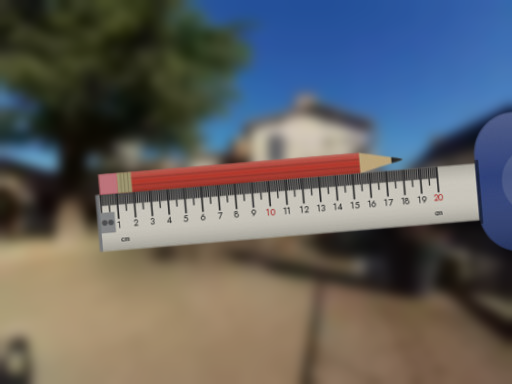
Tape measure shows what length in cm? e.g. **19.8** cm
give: **18** cm
